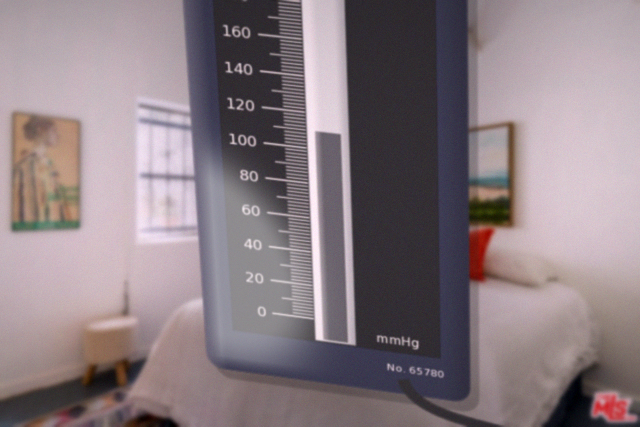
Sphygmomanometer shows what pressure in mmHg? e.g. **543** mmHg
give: **110** mmHg
